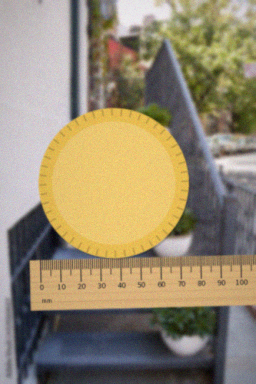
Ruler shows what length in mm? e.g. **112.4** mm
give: **75** mm
